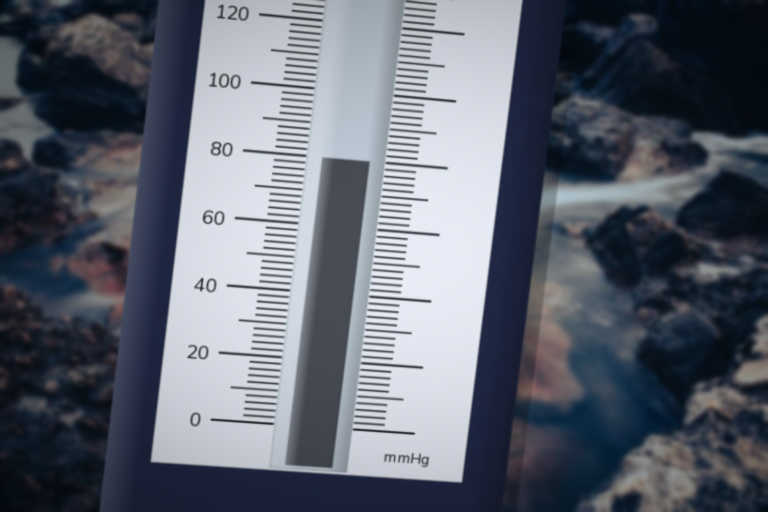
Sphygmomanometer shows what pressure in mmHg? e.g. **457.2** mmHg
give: **80** mmHg
